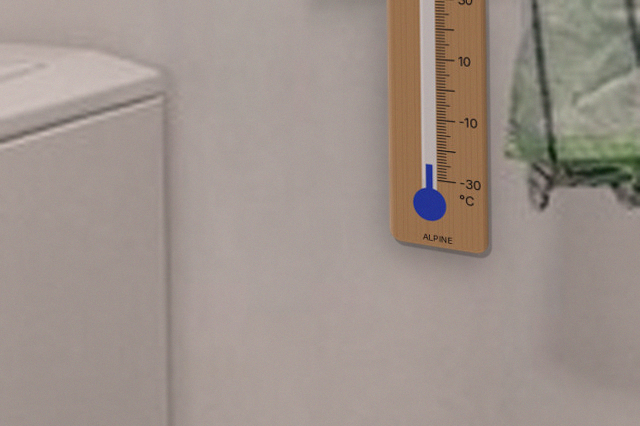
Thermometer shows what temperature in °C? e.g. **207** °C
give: **-25** °C
